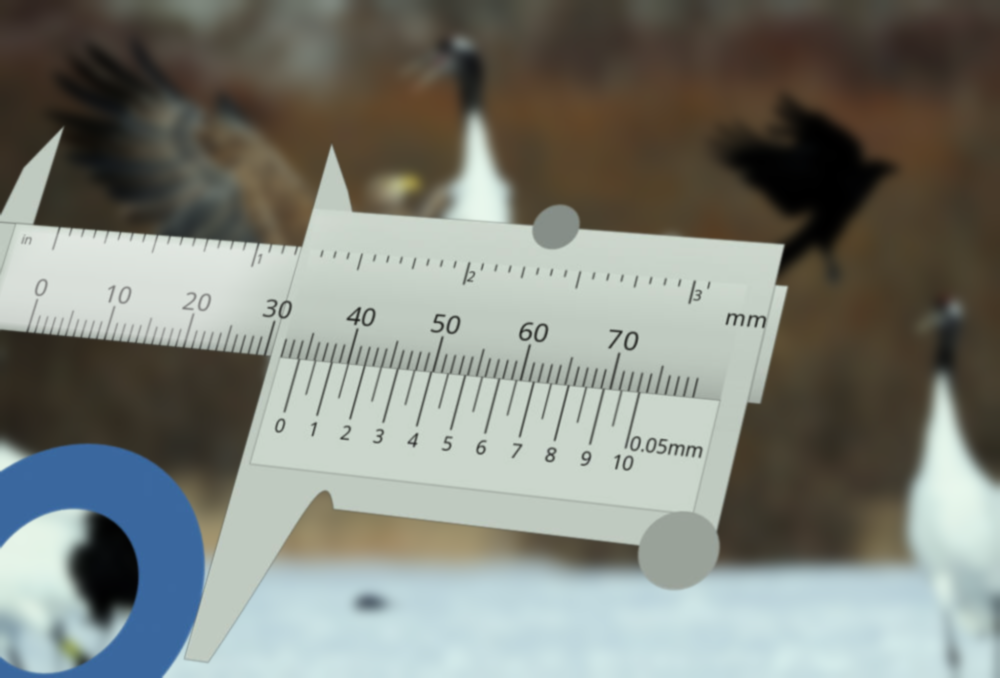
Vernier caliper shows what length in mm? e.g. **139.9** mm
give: **34.2** mm
